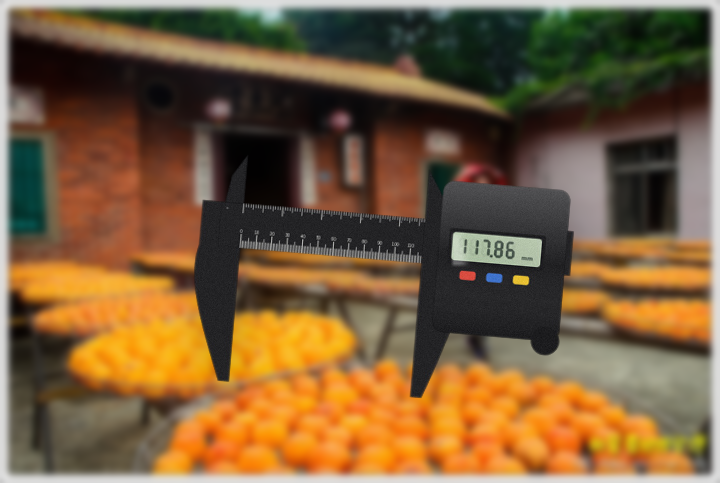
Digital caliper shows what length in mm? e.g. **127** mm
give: **117.86** mm
